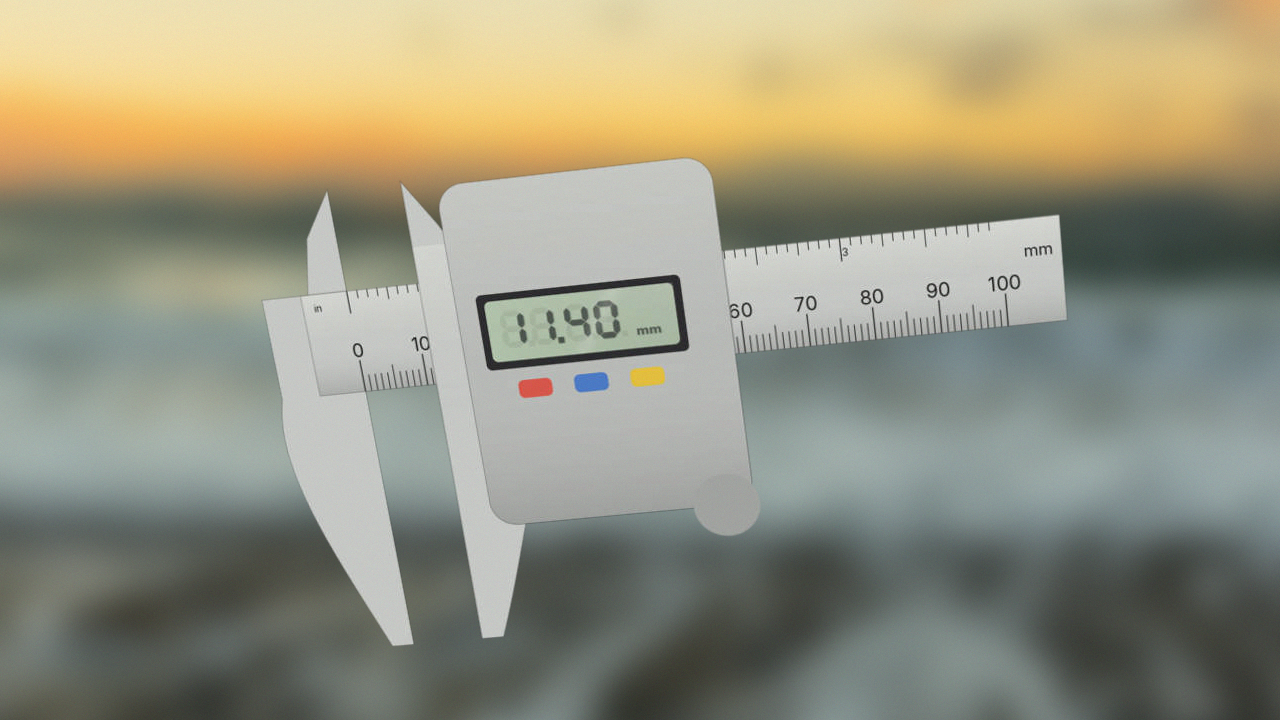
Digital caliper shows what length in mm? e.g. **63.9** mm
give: **11.40** mm
